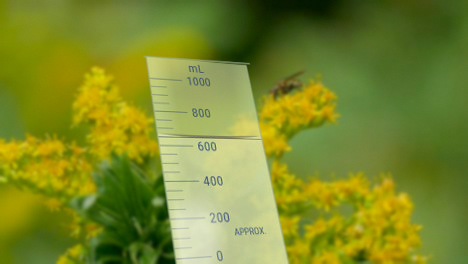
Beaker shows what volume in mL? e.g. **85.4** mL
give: **650** mL
